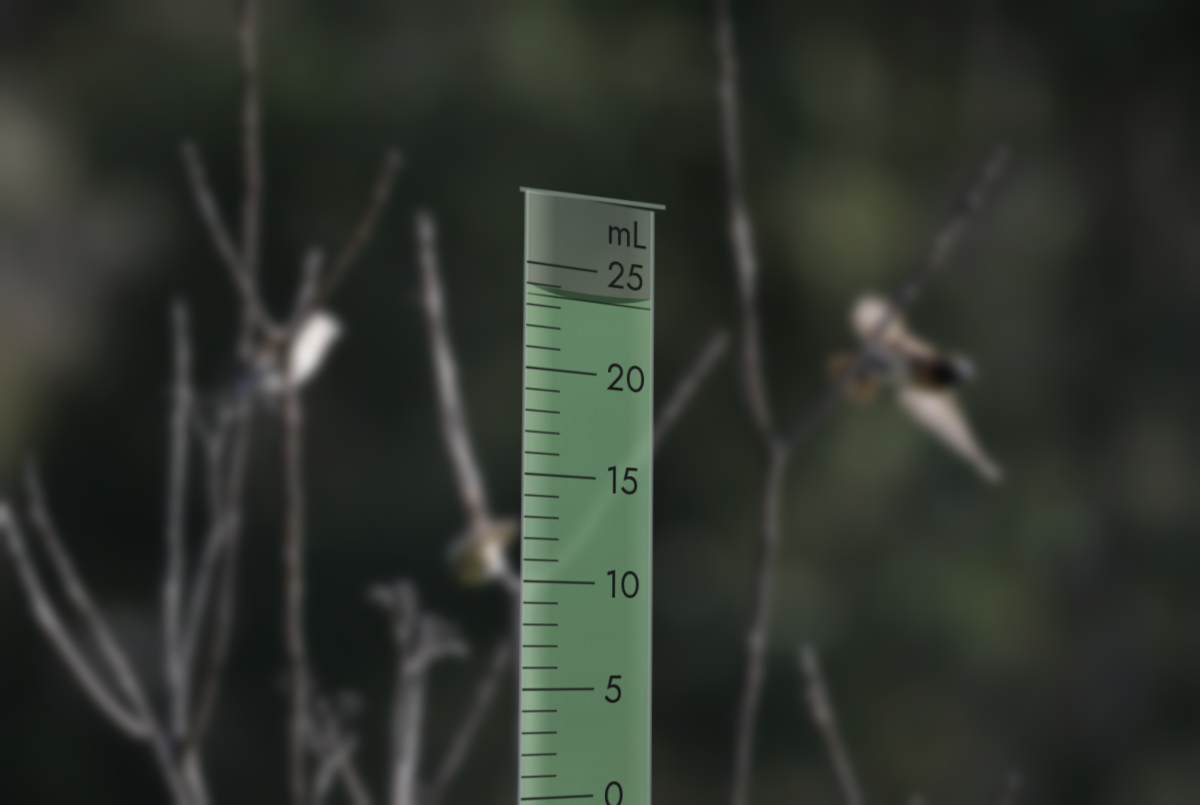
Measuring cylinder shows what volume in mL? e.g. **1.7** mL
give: **23.5** mL
